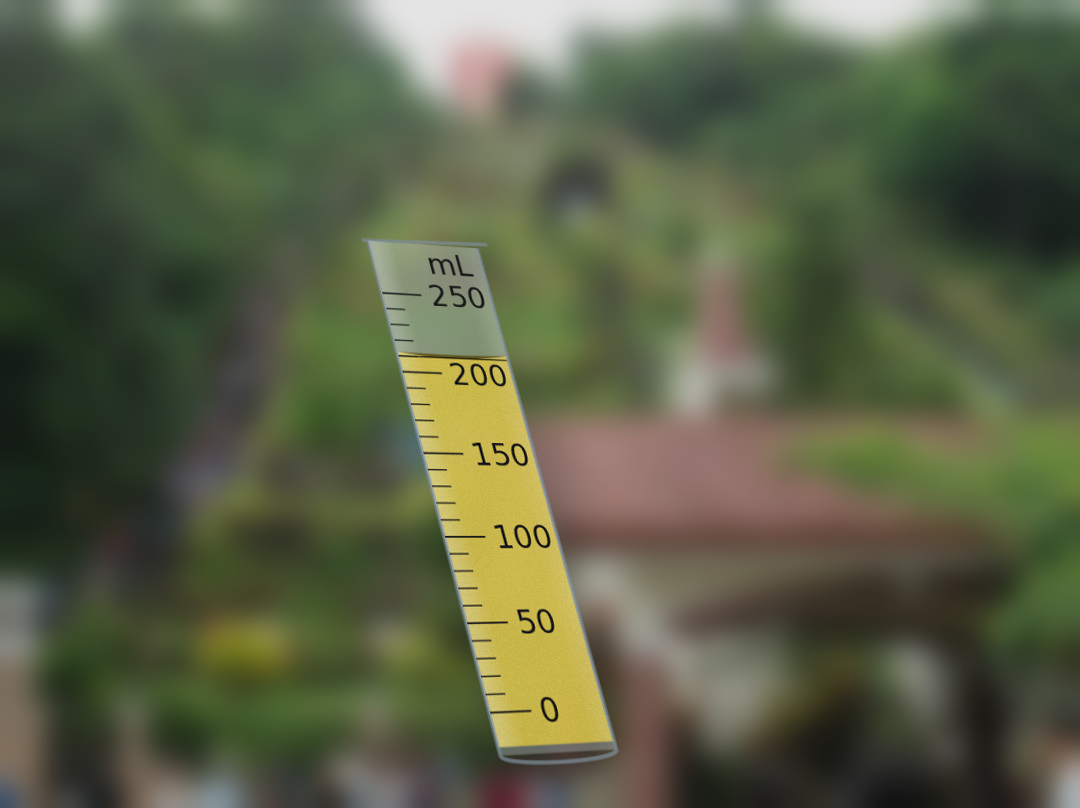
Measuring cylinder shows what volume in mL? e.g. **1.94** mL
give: **210** mL
